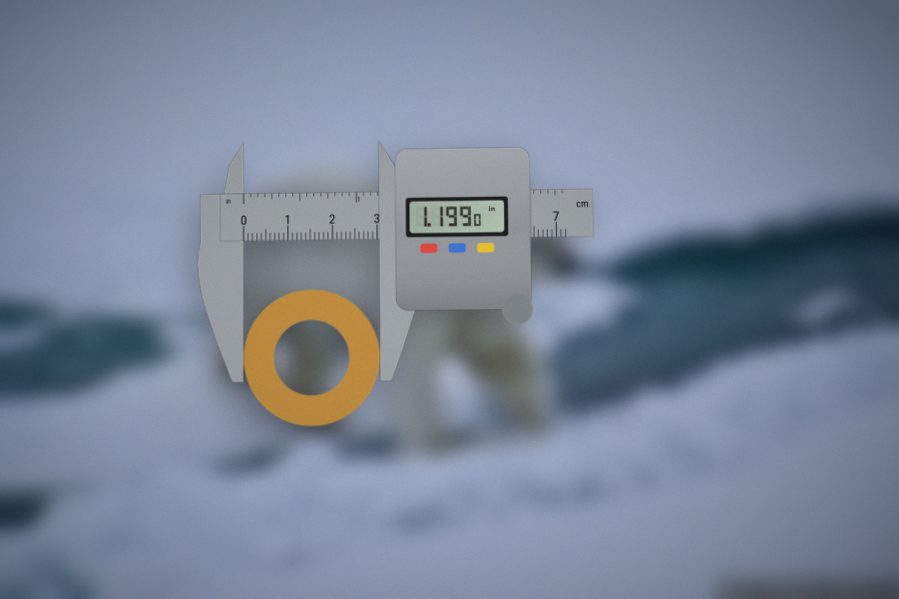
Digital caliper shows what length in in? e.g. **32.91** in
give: **1.1990** in
